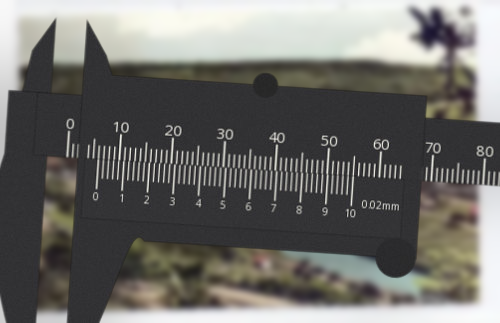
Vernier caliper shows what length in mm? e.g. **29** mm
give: **6.0** mm
